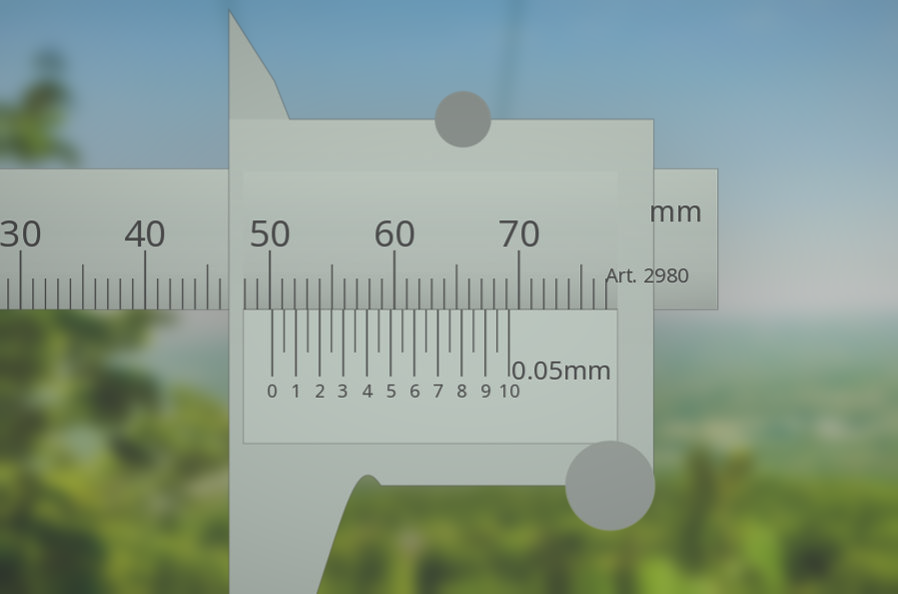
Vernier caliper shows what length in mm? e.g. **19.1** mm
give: **50.2** mm
